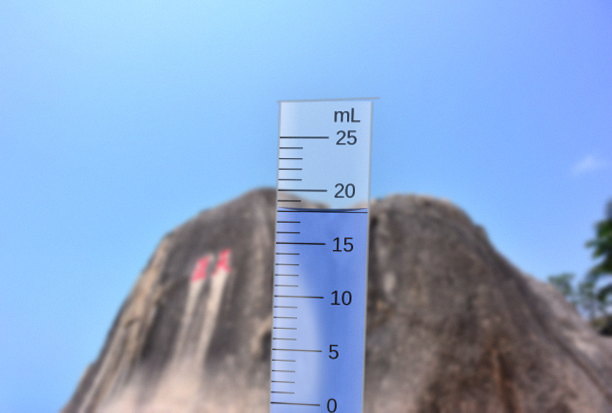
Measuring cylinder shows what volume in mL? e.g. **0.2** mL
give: **18** mL
